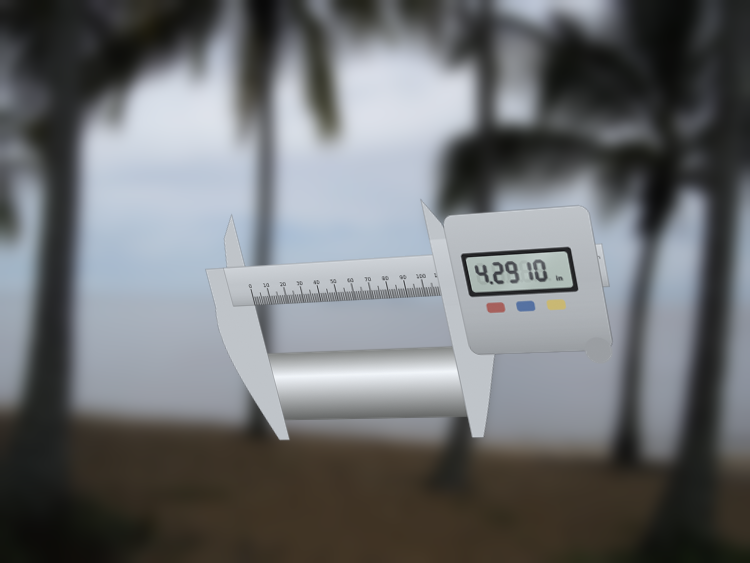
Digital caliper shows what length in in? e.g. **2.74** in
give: **4.2910** in
